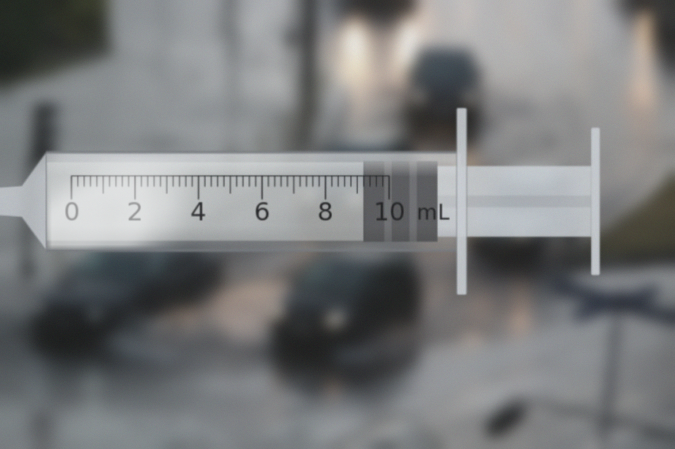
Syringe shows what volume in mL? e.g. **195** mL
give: **9.2** mL
